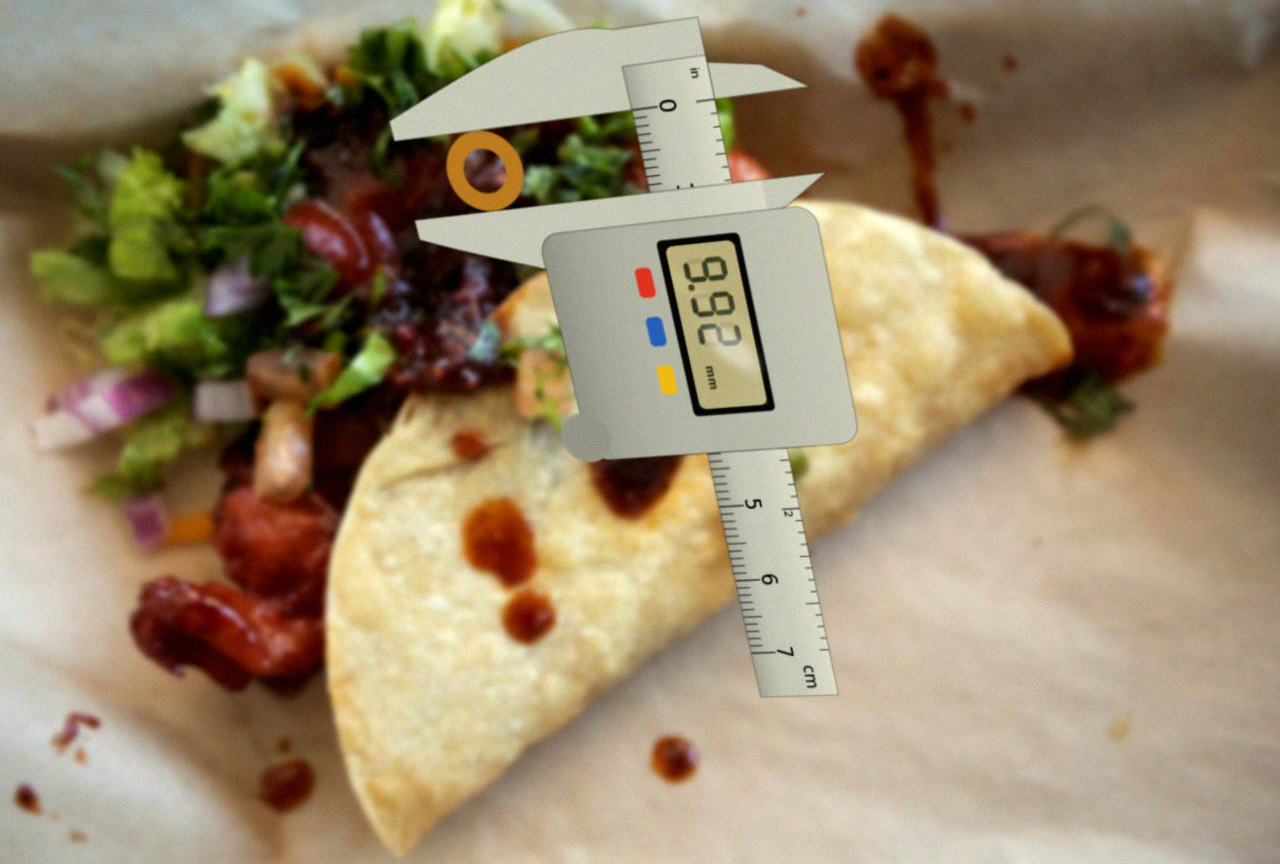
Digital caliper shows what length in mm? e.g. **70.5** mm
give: **9.92** mm
